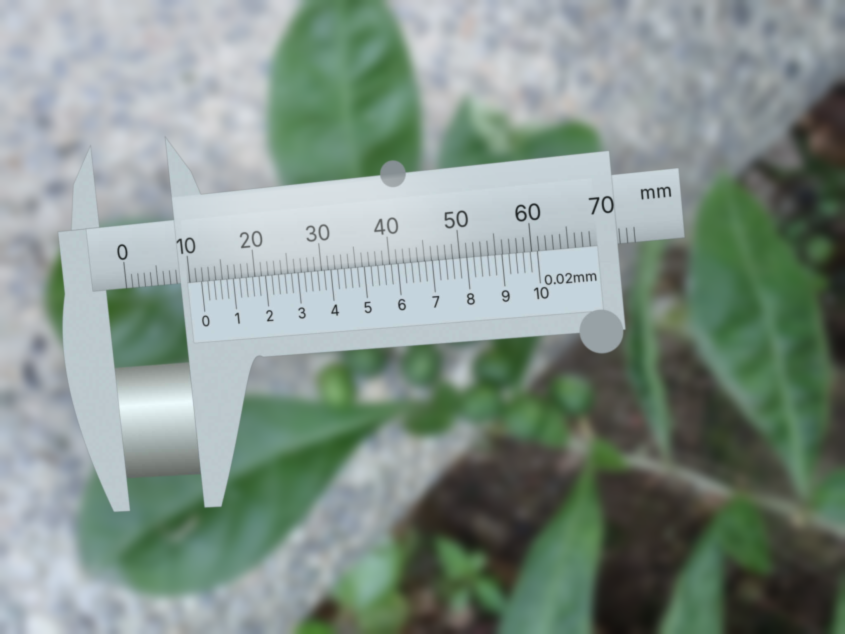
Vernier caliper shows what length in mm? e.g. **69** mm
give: **11.8** mm
